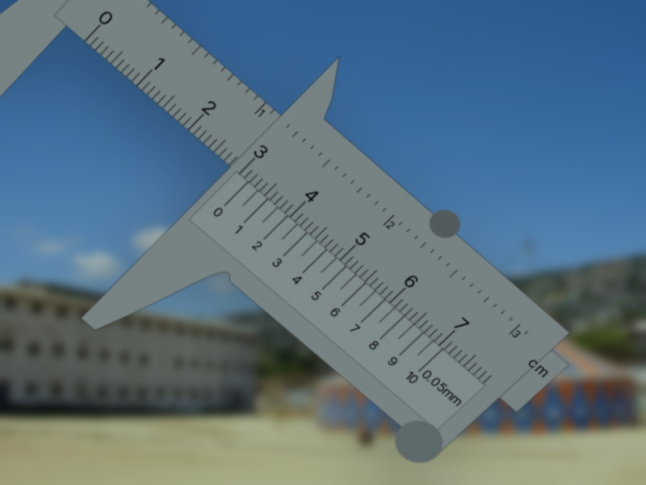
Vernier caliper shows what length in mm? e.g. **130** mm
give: **31.8** mm
